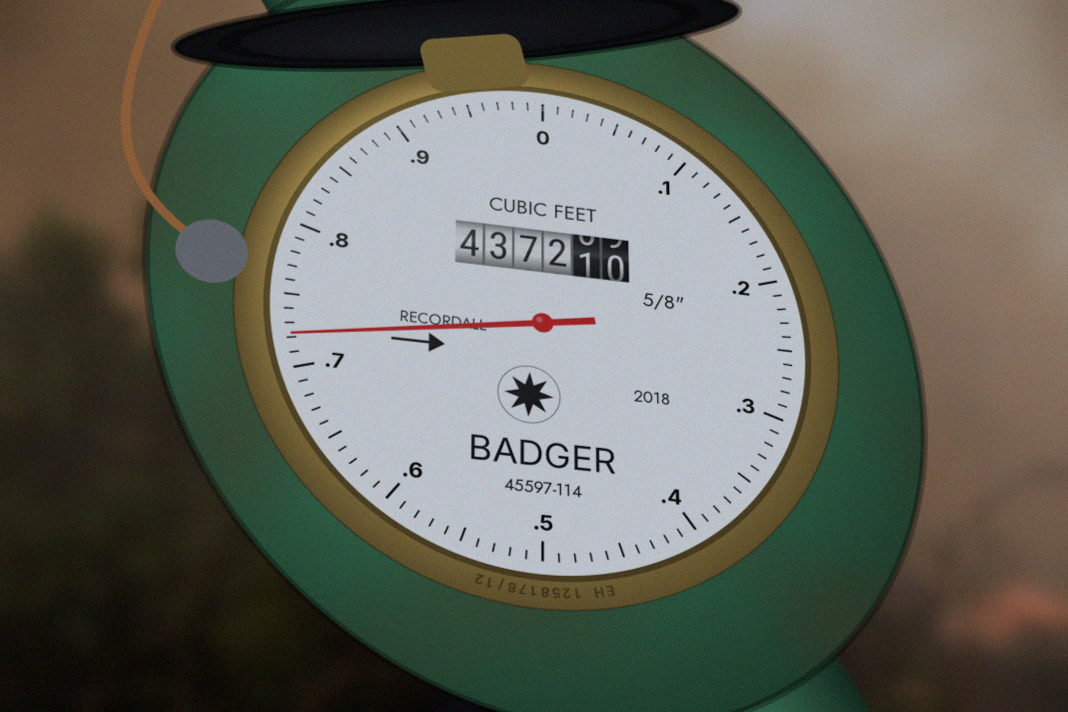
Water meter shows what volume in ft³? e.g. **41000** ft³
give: **437209.72** ft³
